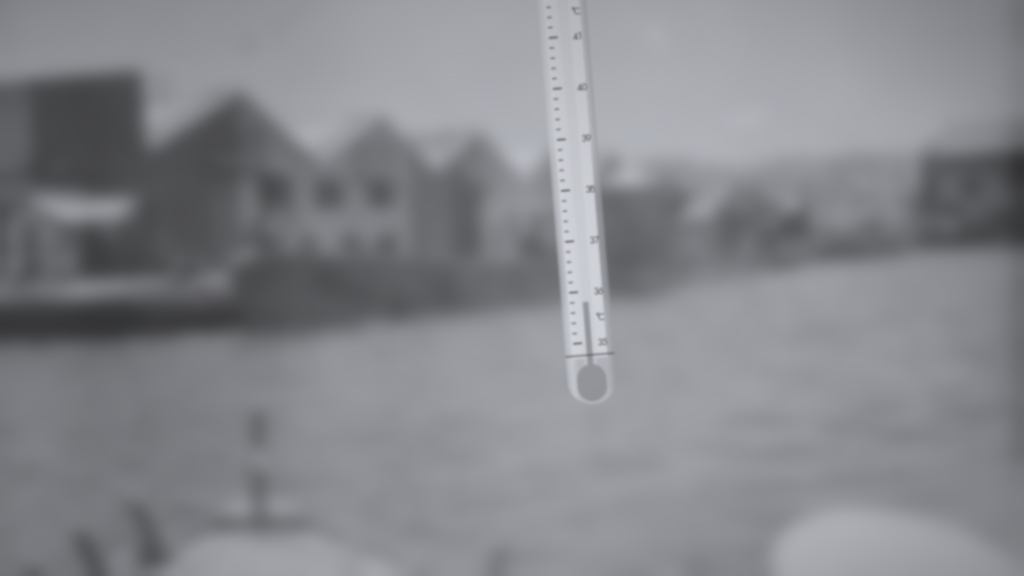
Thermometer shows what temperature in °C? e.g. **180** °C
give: **35.8** °C
